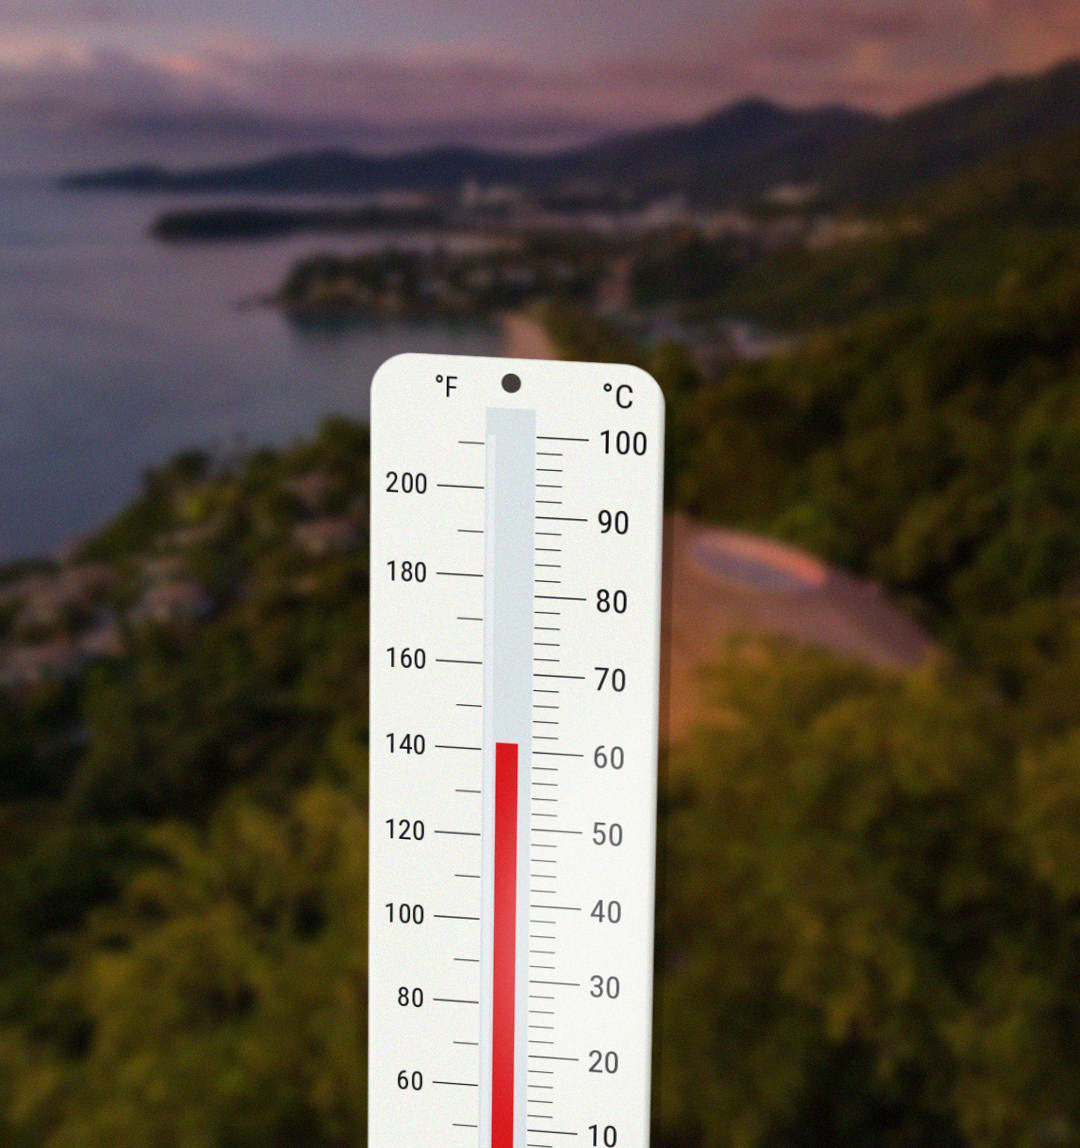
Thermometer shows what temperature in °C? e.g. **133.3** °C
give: **61** °C
